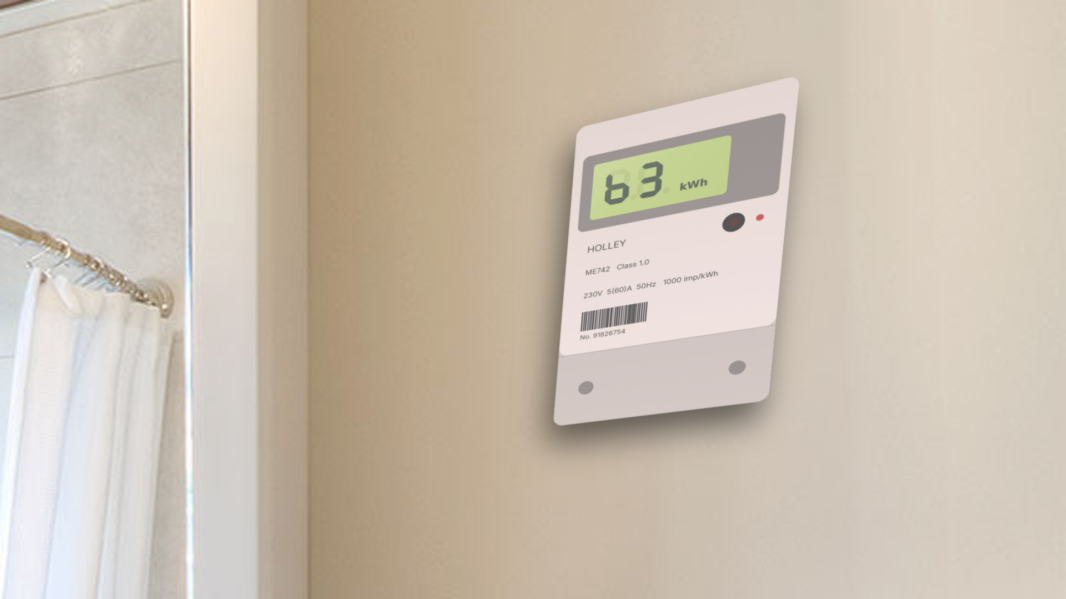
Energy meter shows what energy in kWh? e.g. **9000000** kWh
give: **63** kWh
